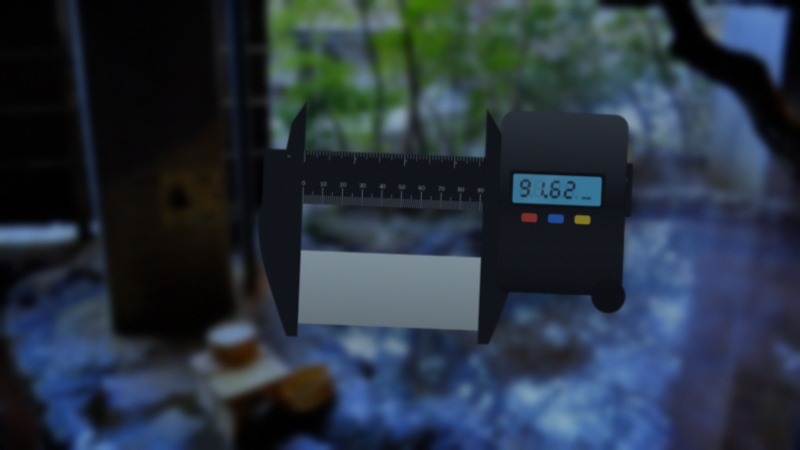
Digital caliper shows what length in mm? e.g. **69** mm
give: **91.62** mm
